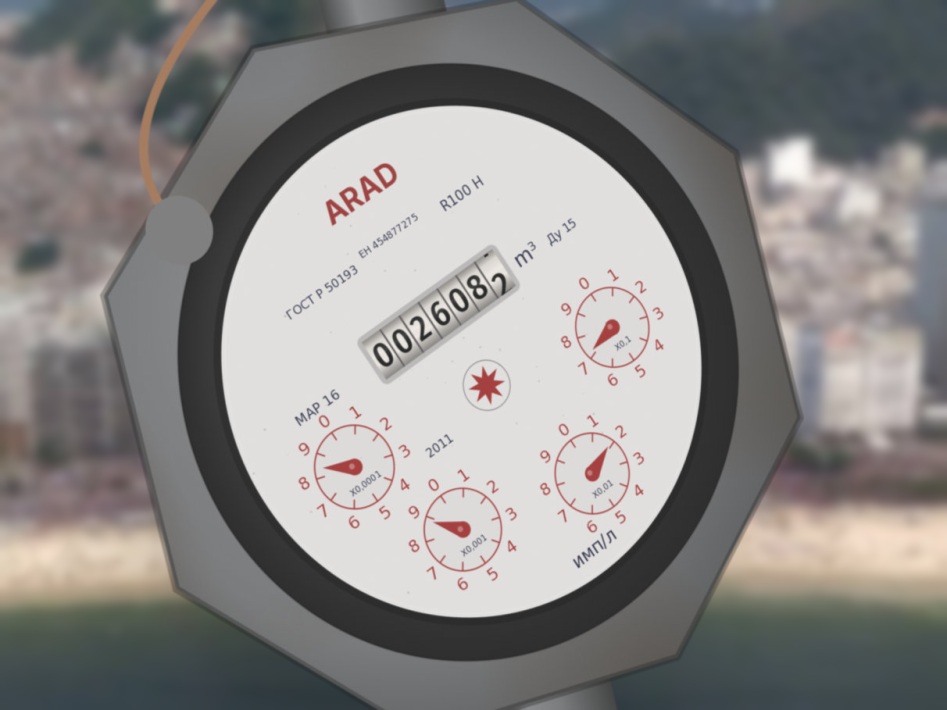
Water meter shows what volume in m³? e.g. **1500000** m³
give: **26081.7188** m³
